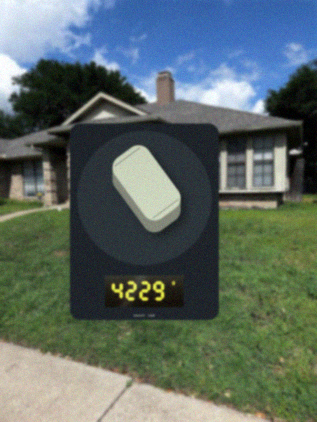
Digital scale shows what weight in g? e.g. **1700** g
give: **4229** g
